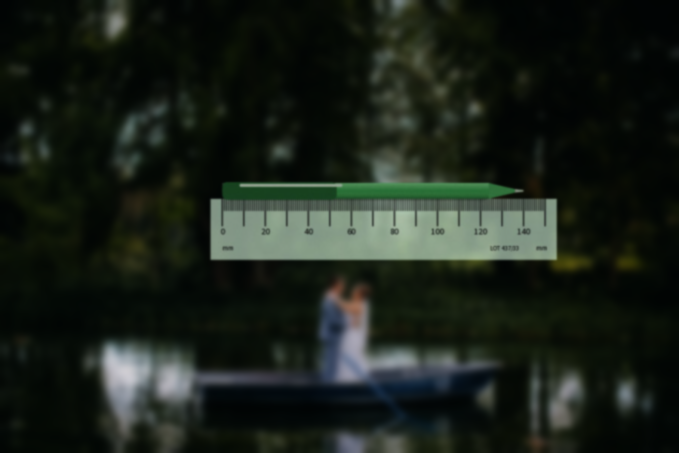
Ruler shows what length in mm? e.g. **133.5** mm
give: **140** mm
